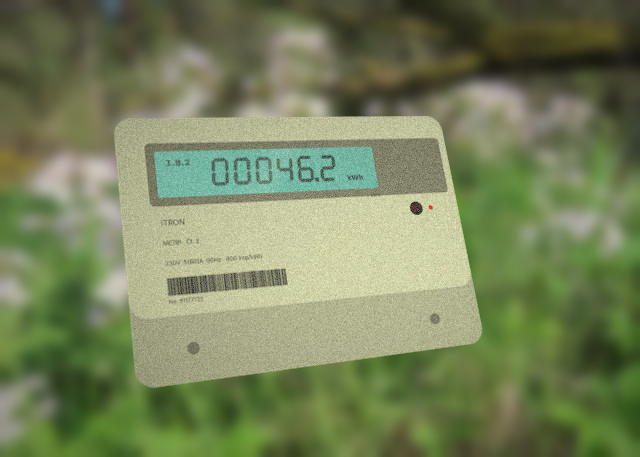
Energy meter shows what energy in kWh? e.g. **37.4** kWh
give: **46.2** kWh
